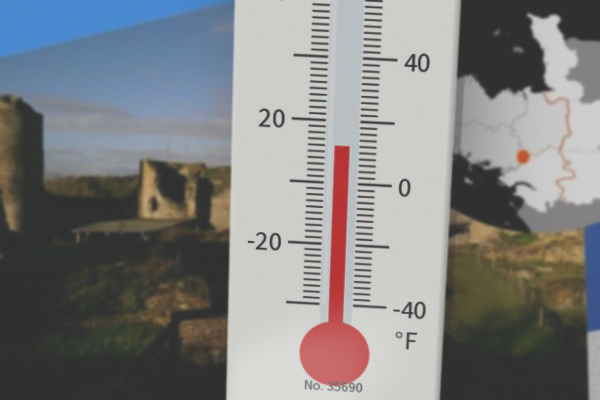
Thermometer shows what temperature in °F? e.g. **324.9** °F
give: **12** °F
